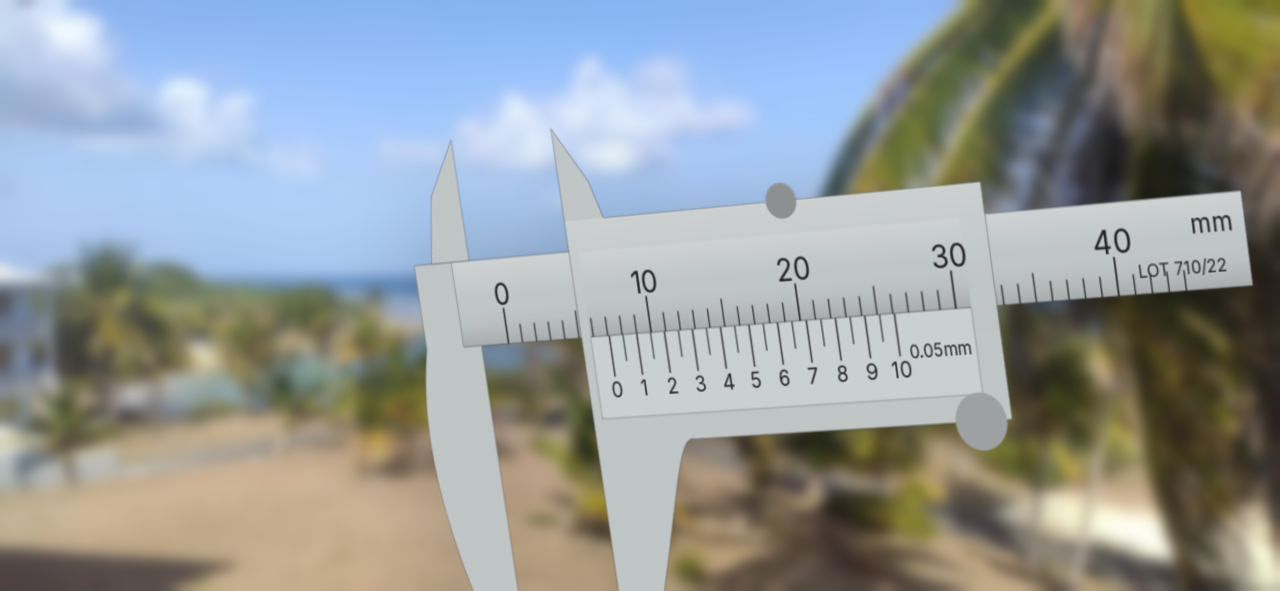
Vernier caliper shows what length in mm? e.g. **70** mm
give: **7.1** mm
